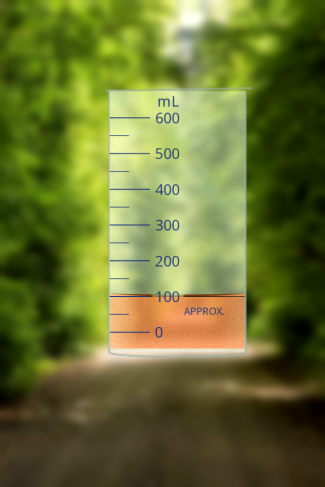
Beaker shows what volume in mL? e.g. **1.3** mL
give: **100** mL
